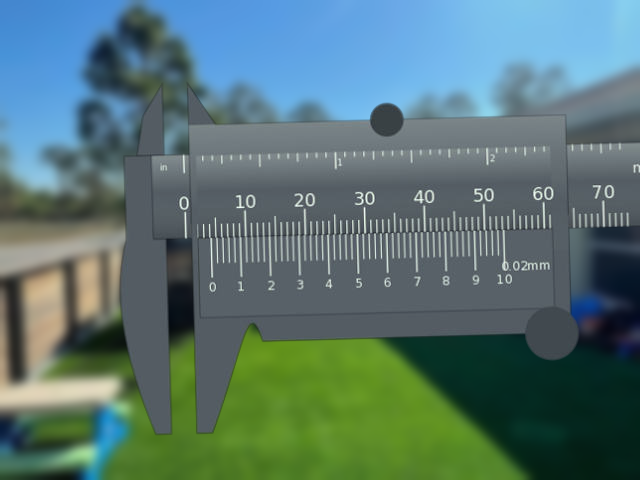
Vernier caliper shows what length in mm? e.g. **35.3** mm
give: **4.2** mm
